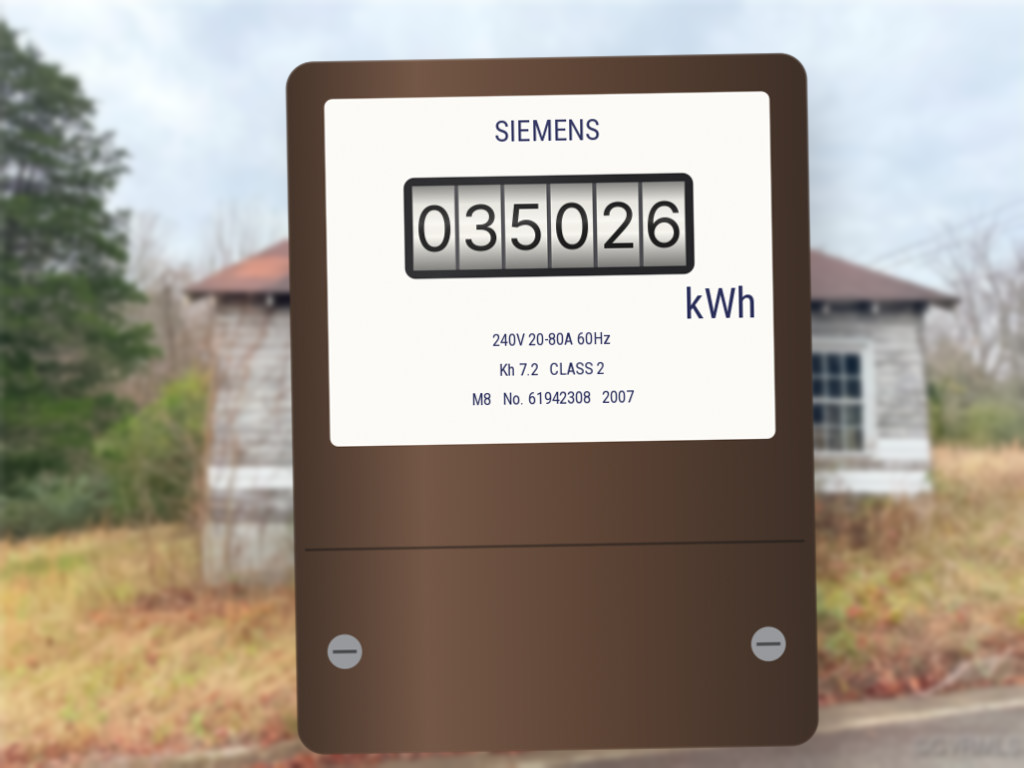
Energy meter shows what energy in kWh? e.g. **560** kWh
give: **35026** kWh
